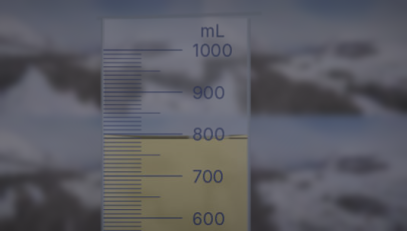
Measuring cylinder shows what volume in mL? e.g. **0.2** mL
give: **790** mL
